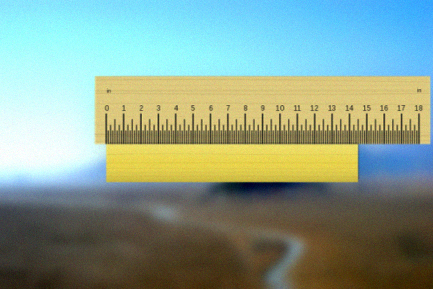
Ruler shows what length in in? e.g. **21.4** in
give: **14.5** in
